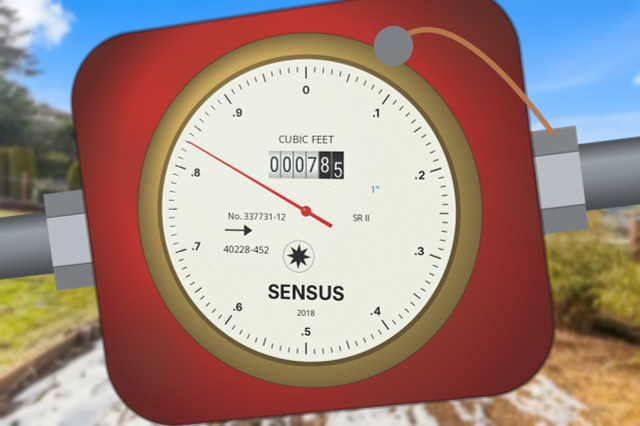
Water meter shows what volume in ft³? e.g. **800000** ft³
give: **784.83** ft³
